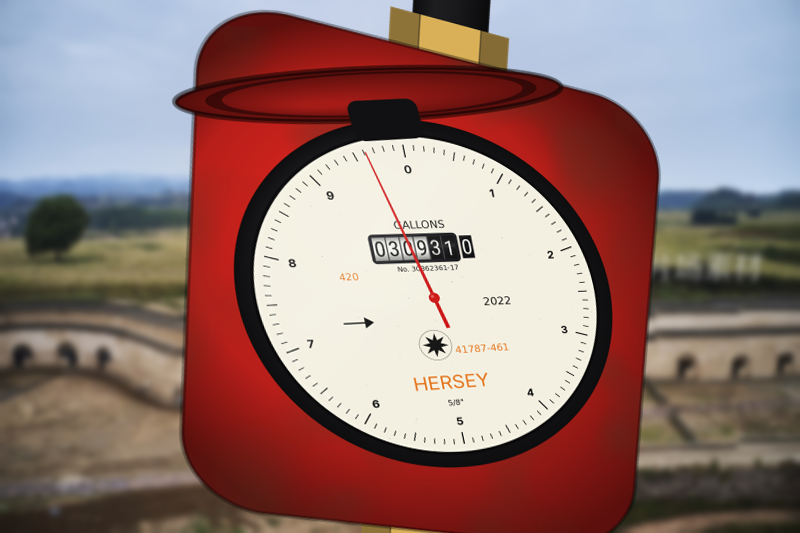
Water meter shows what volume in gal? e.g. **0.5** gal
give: **309309.6** gal
